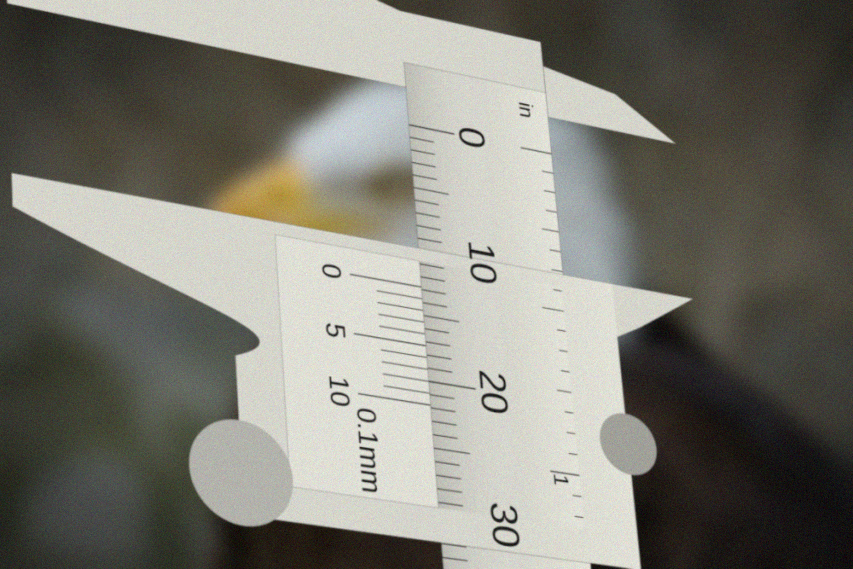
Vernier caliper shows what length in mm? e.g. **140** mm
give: **12.8** mm
